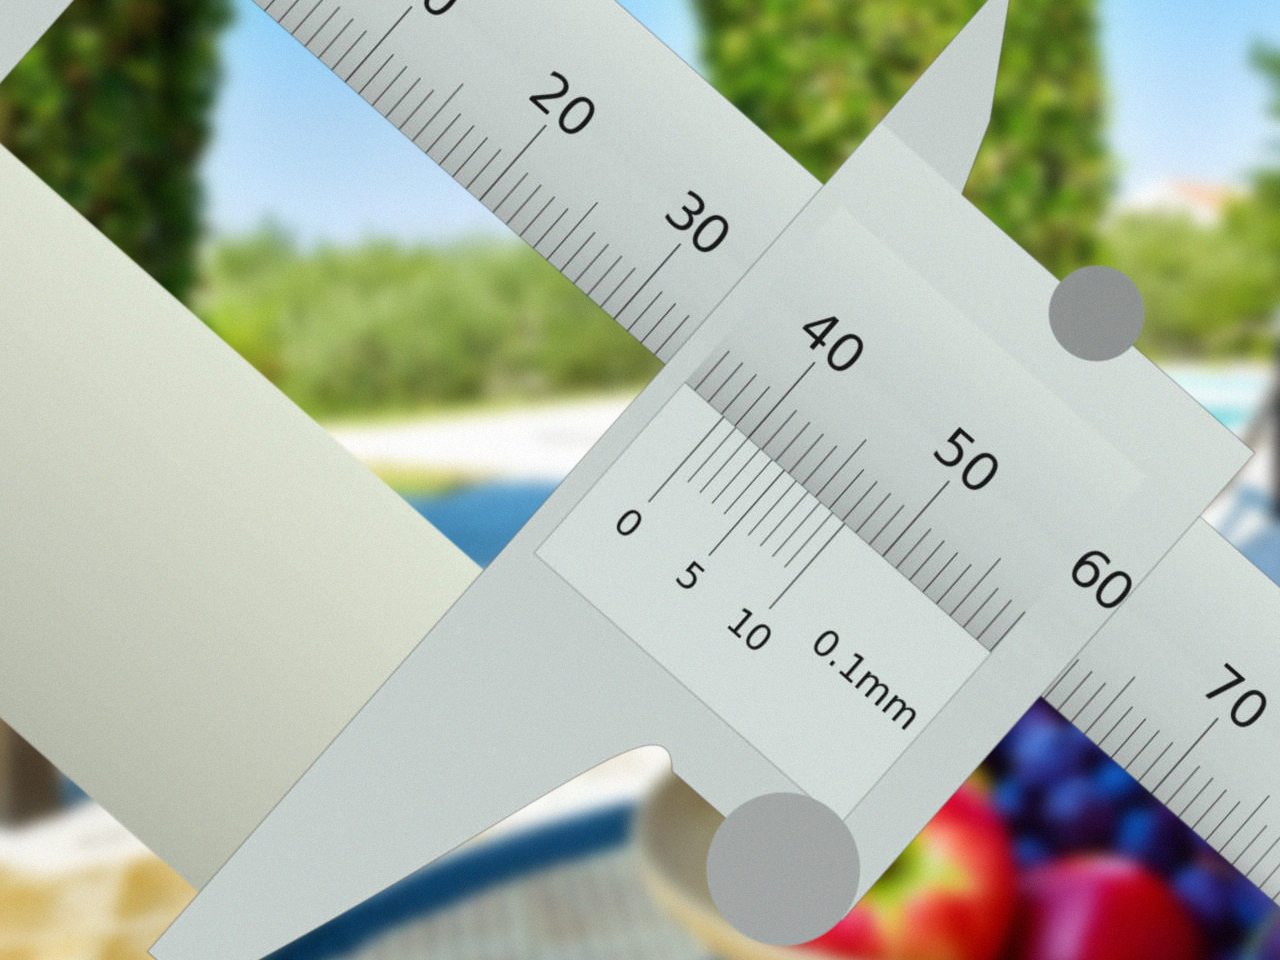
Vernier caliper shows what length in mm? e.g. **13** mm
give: **38.2** mm
